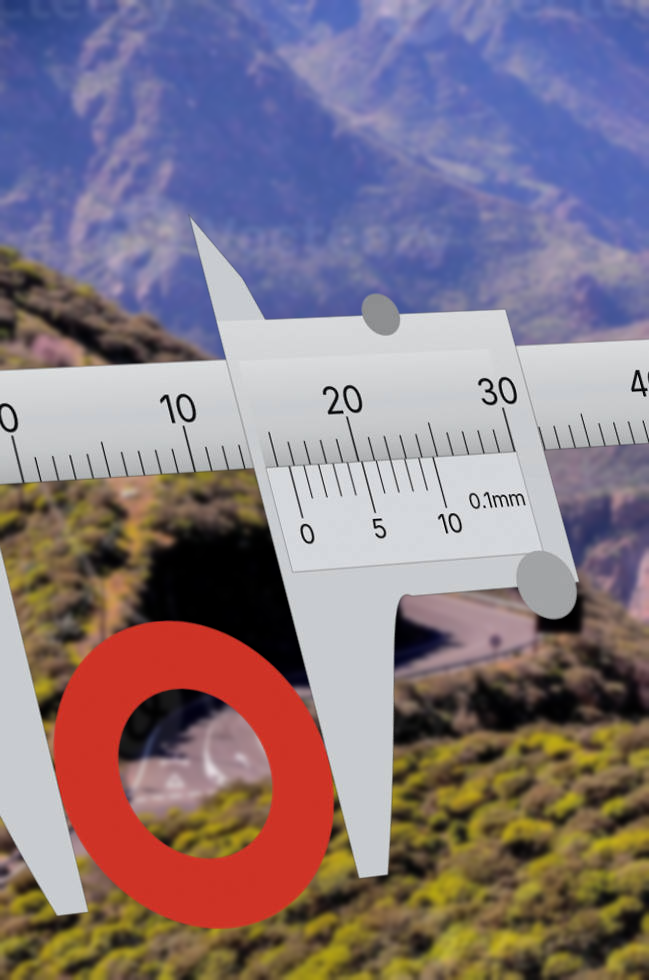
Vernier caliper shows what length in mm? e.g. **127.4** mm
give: **15.7** mm
